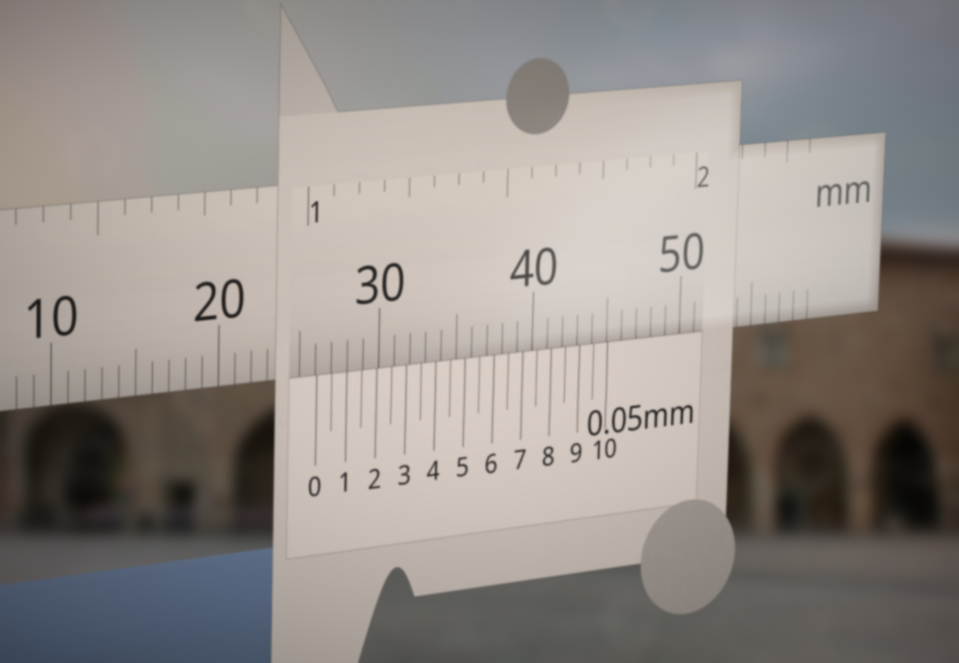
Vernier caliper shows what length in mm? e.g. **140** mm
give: **26.1** mm
